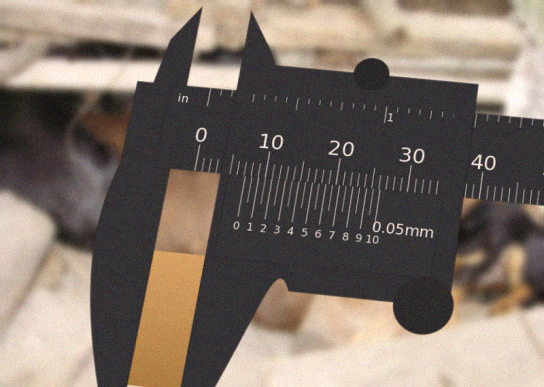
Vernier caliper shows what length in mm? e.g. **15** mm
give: **7.2** mm
